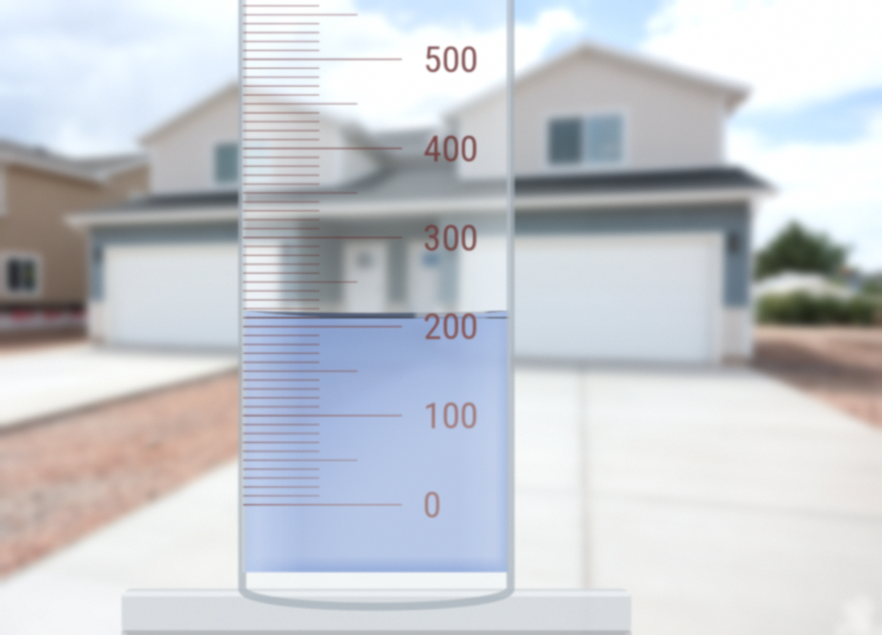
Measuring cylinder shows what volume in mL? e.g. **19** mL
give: **210** mL
